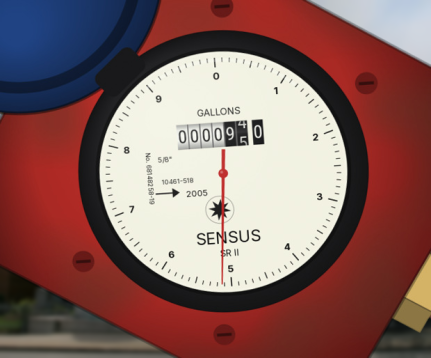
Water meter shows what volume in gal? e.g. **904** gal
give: **945.1** gal
